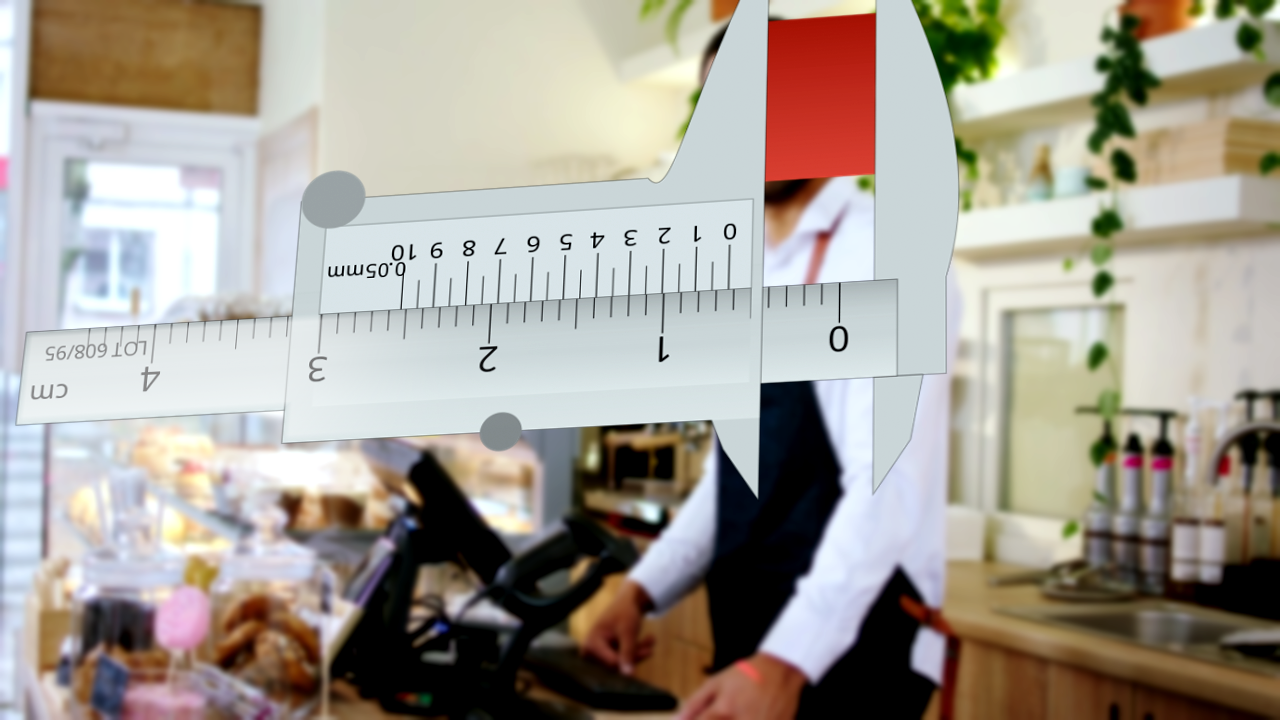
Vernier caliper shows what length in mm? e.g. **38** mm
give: **6.3** mm
